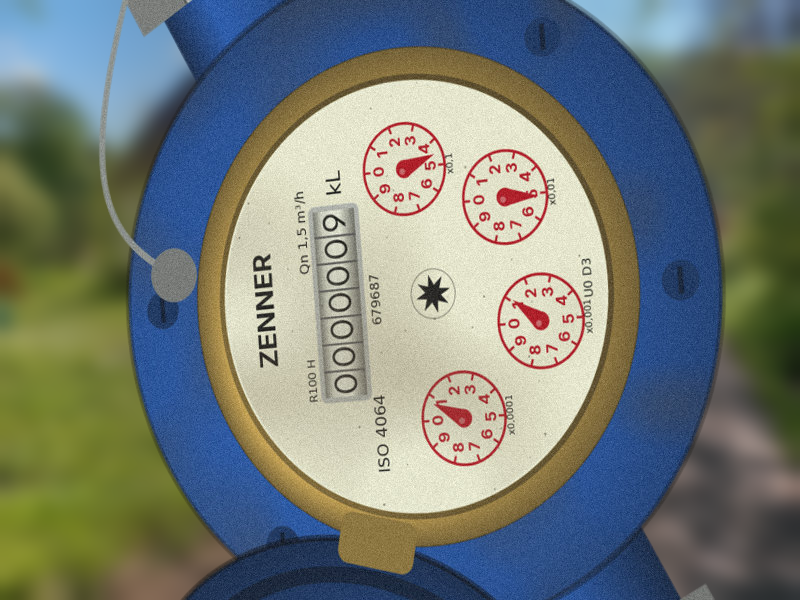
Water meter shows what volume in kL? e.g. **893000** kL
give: **9.4510** kL
